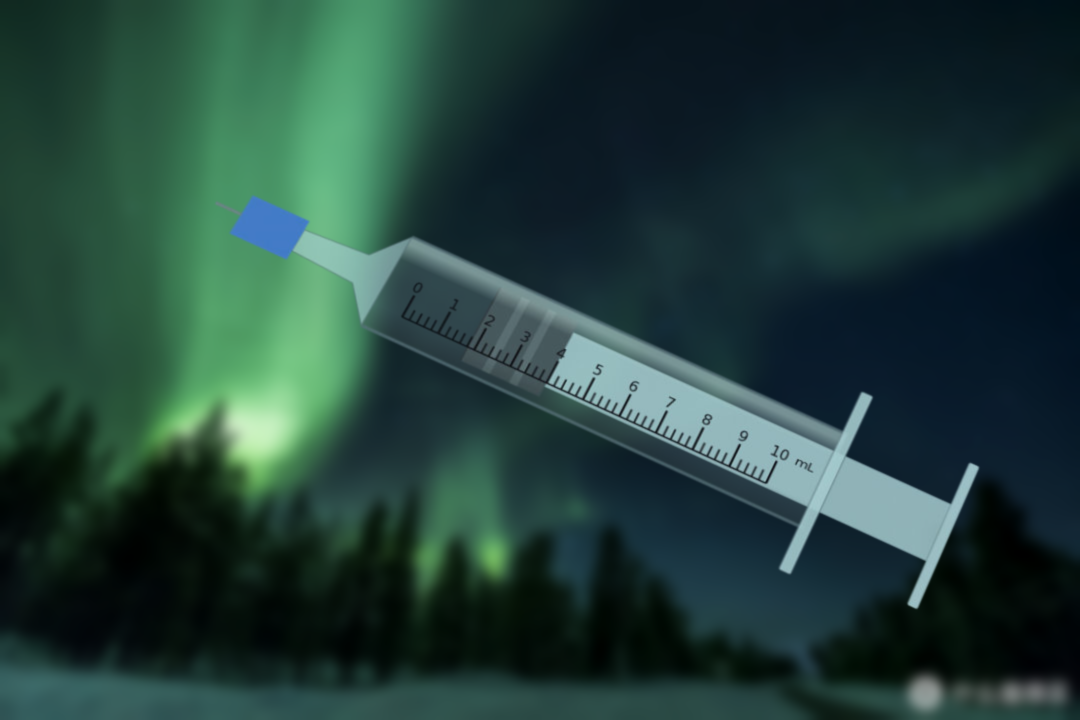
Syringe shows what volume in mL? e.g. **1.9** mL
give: **1.8** mL
